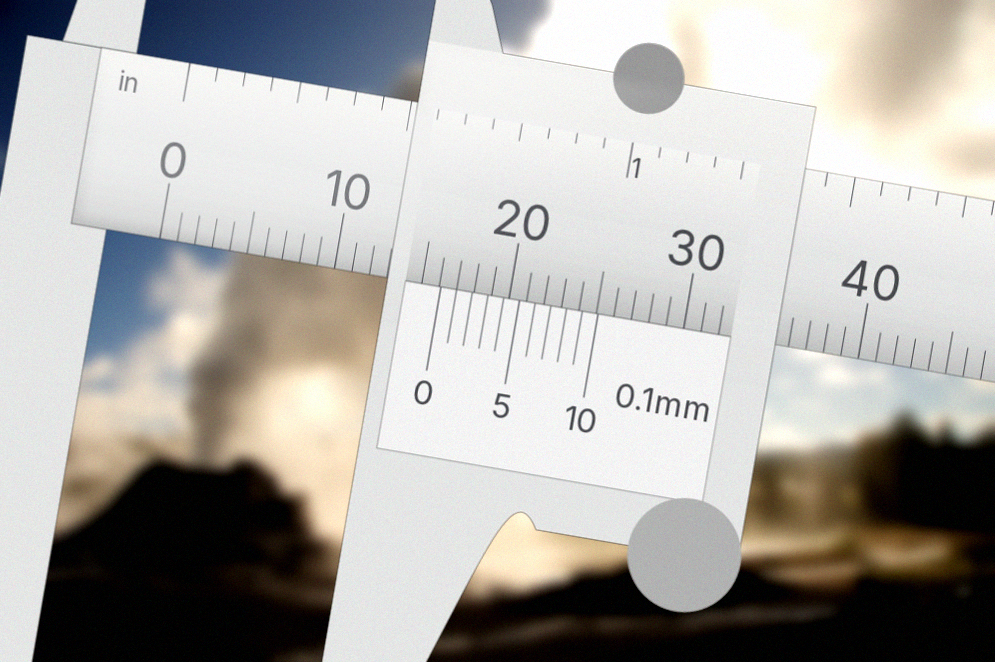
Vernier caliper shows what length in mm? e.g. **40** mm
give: **16.1** mm
